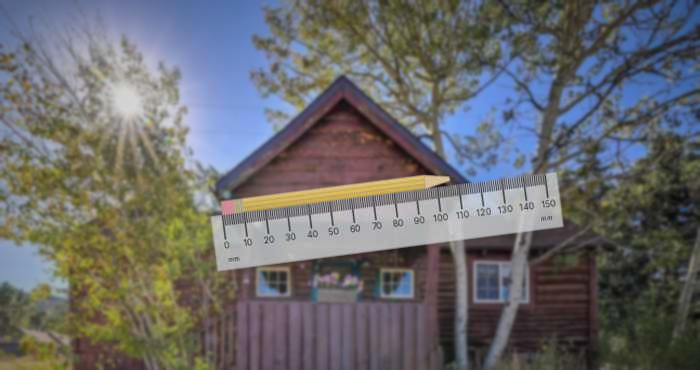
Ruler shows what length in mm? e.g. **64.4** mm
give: **110** mm
